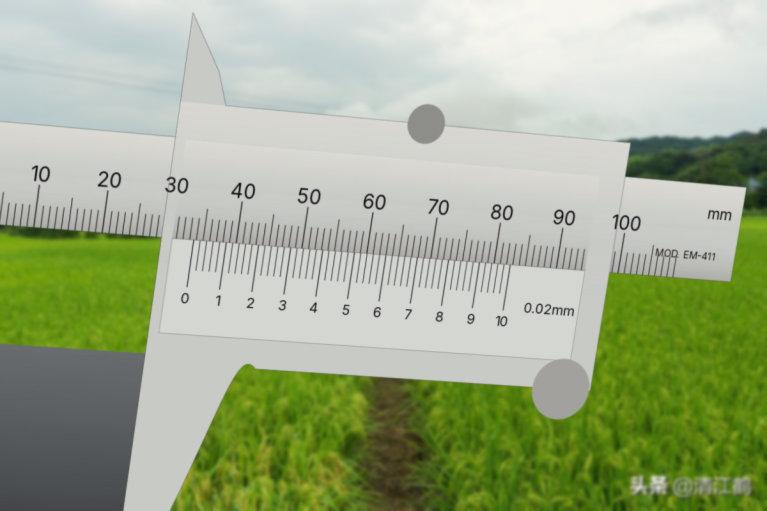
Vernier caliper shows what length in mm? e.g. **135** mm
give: **33.6** mm
